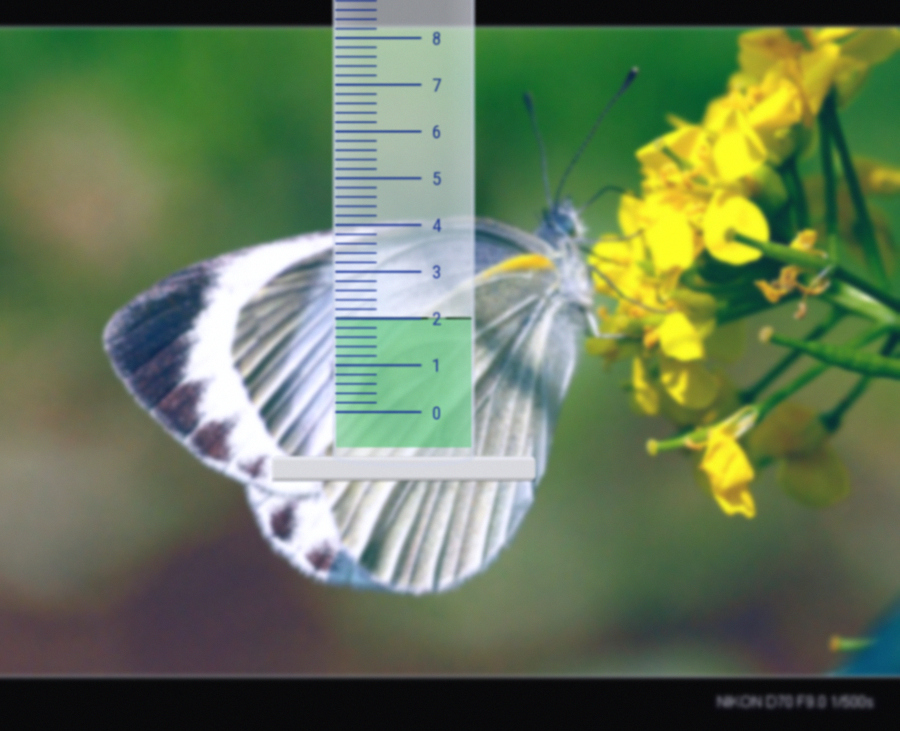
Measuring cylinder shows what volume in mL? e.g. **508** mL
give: **2** mL
